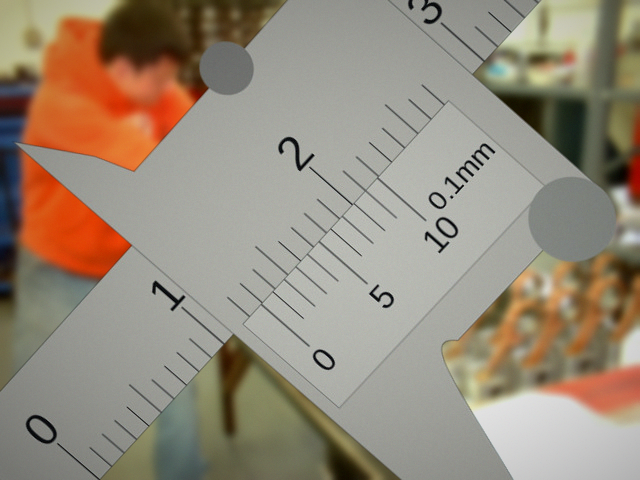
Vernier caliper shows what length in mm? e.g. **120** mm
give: **12.9** mm
